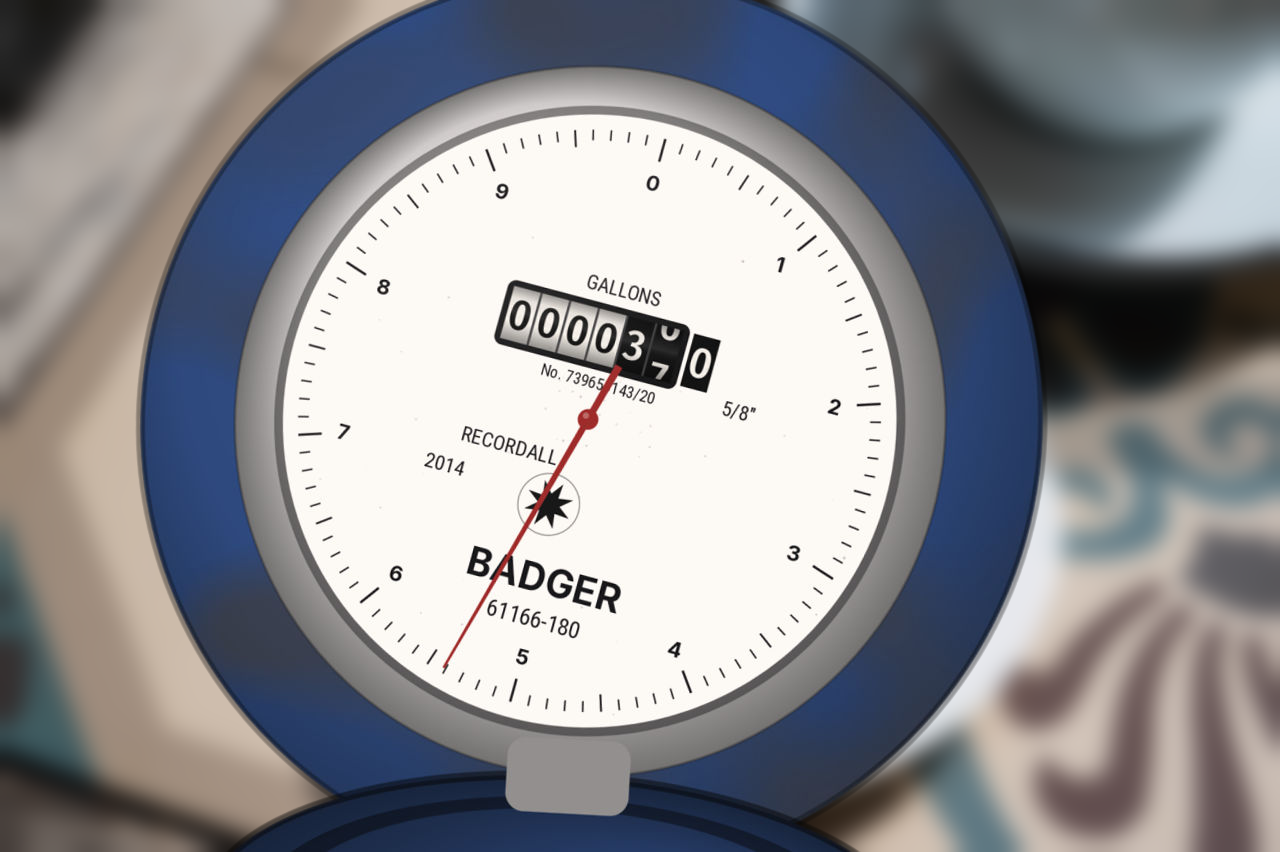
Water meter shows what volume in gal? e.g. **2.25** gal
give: **365.4** gal
